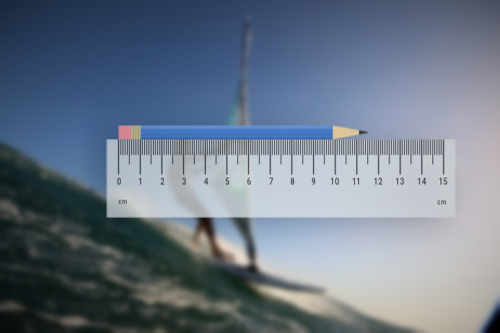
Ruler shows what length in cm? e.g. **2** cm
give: **11.5** cm
